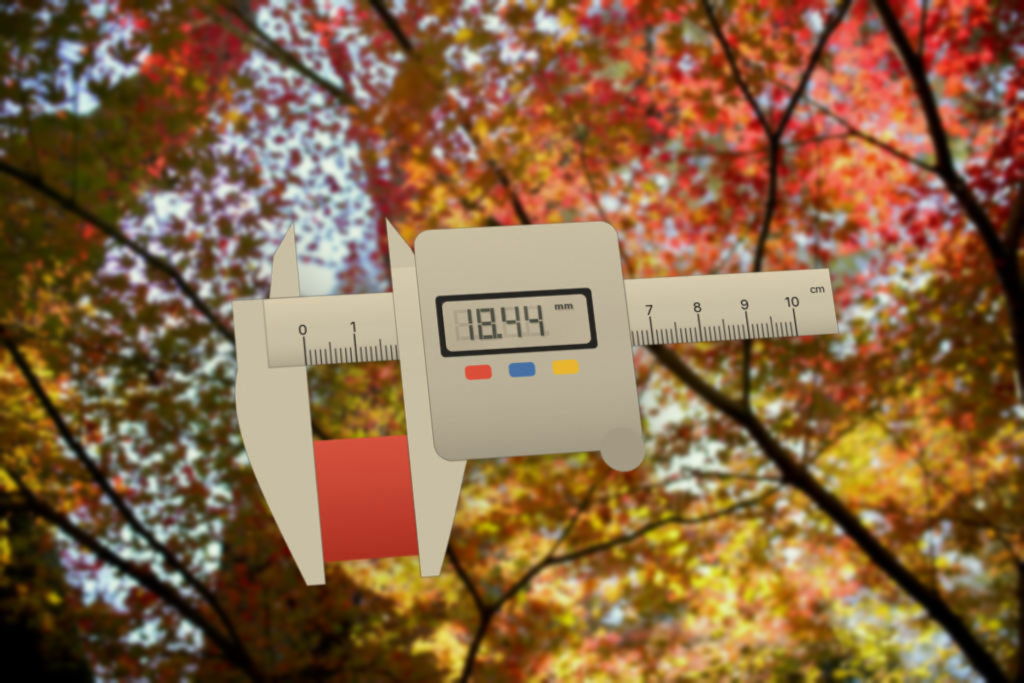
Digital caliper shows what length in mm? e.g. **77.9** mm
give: **18.44** mm
